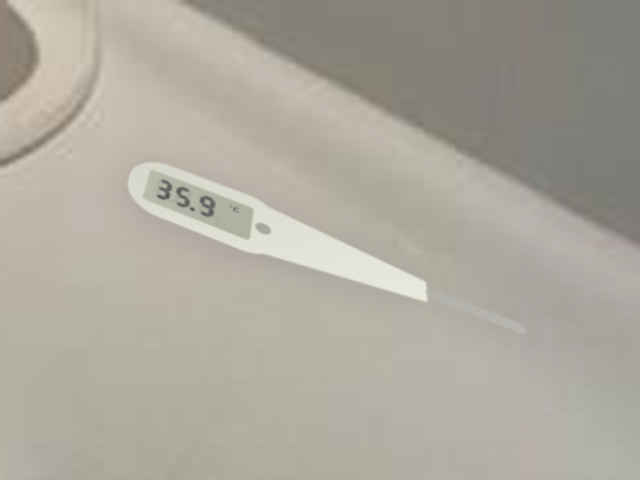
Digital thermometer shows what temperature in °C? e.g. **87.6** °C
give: **35.9** °C
